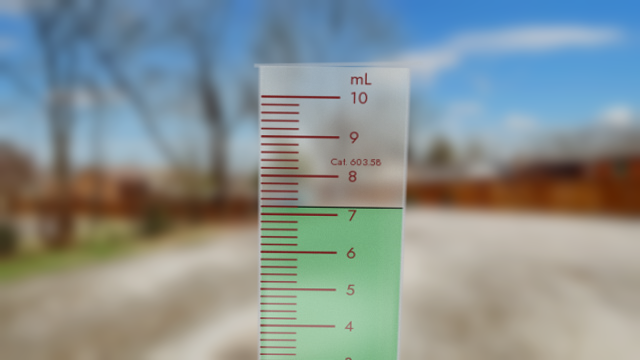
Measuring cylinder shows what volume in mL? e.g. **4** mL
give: **7.2** mL
